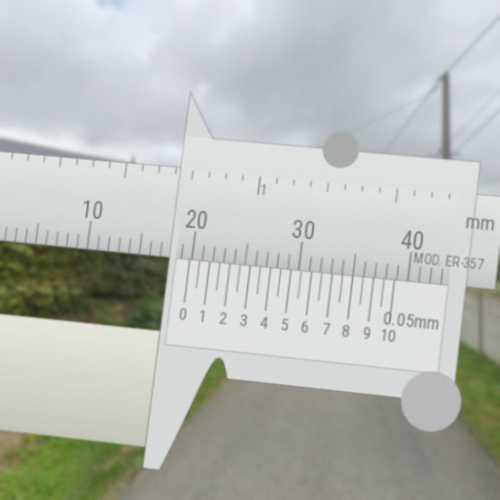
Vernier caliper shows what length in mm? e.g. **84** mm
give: **19.8** mm
